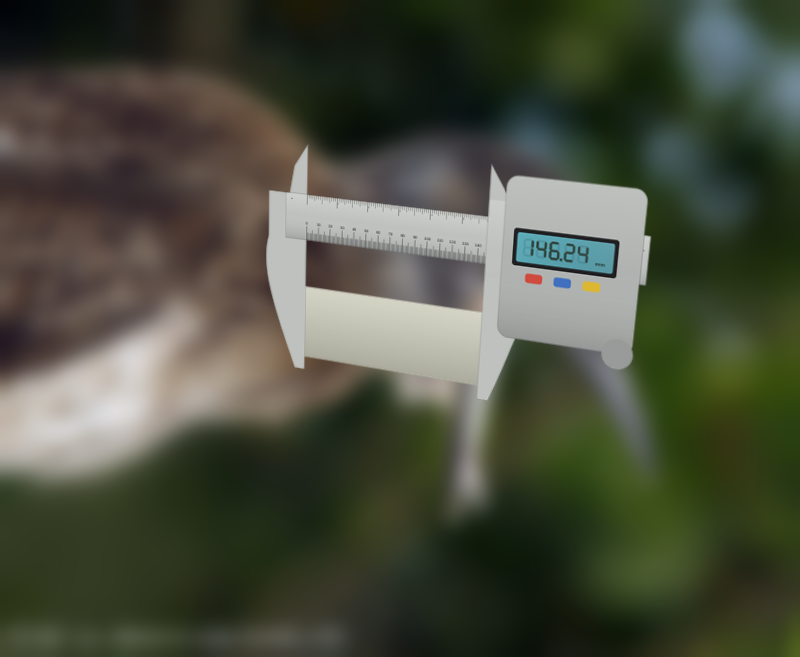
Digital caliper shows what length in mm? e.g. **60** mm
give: **146.24** mm
